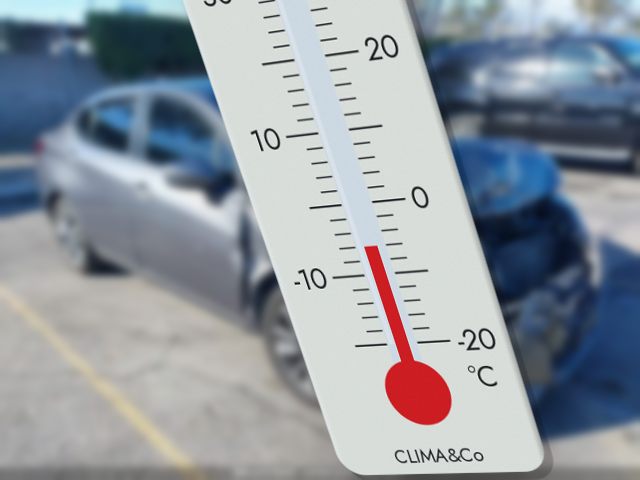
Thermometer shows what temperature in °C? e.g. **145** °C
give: **-6** °C
